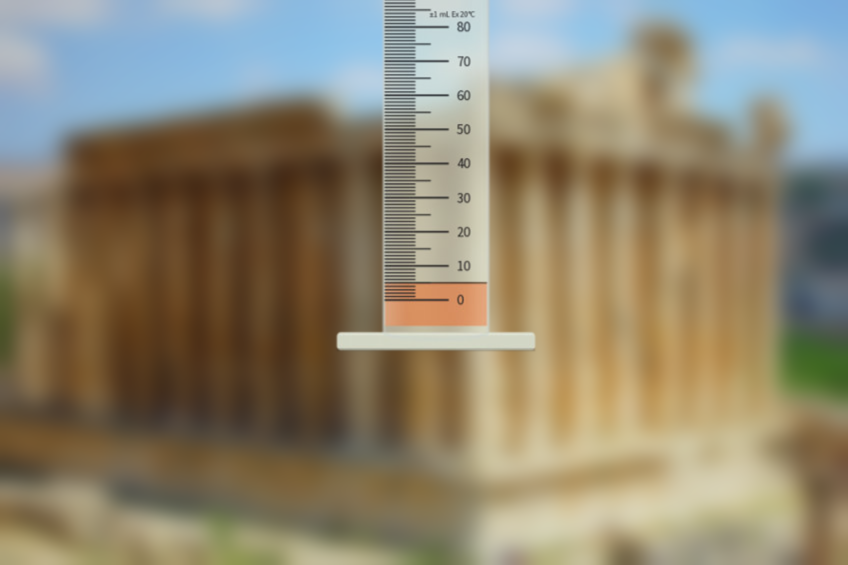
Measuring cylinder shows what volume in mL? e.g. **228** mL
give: **5** mL
